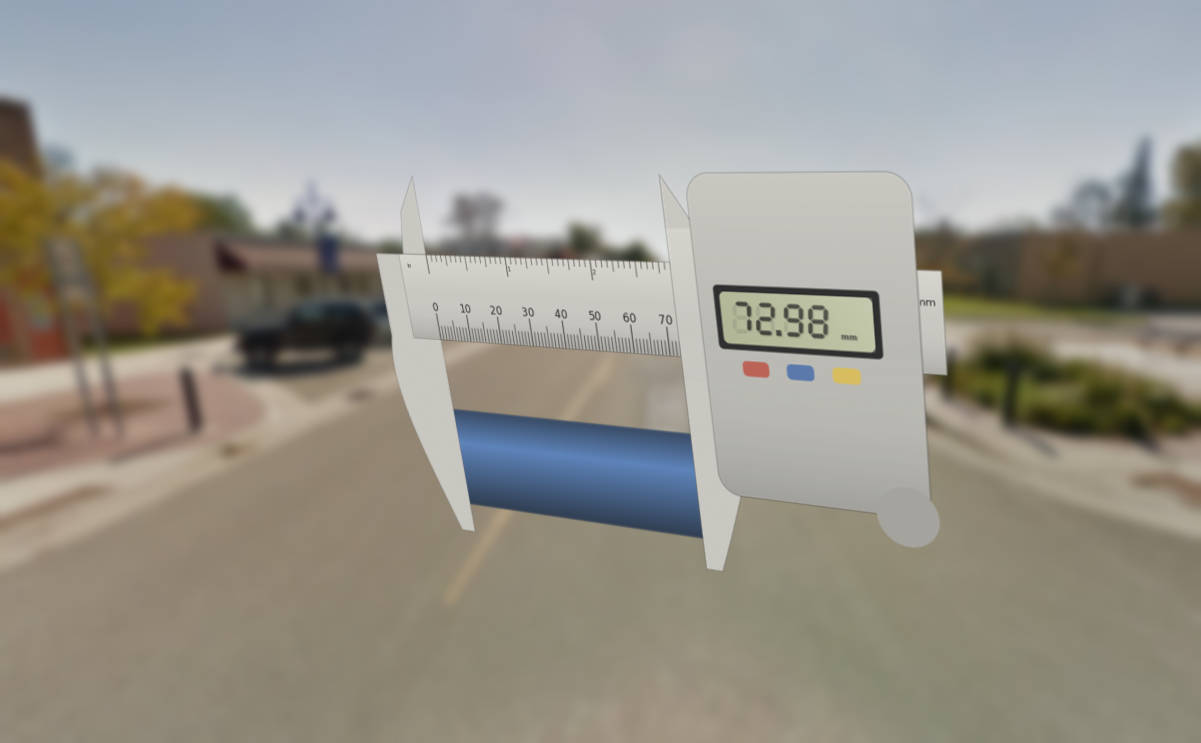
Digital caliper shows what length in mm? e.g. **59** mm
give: **72.98** mm
